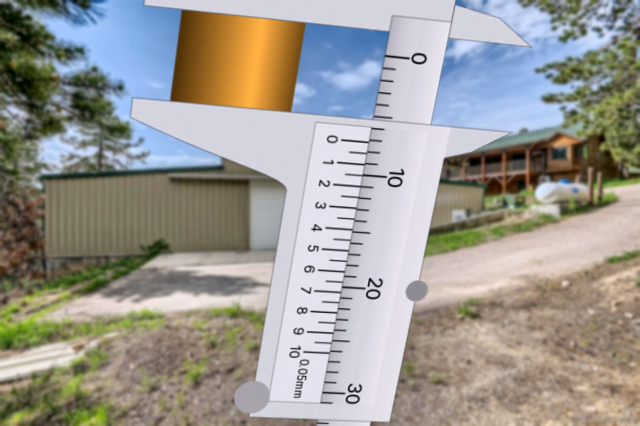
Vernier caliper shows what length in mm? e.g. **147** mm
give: **7.2** mm
